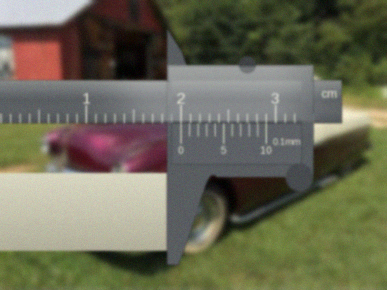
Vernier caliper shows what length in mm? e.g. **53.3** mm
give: **20.0** mm
